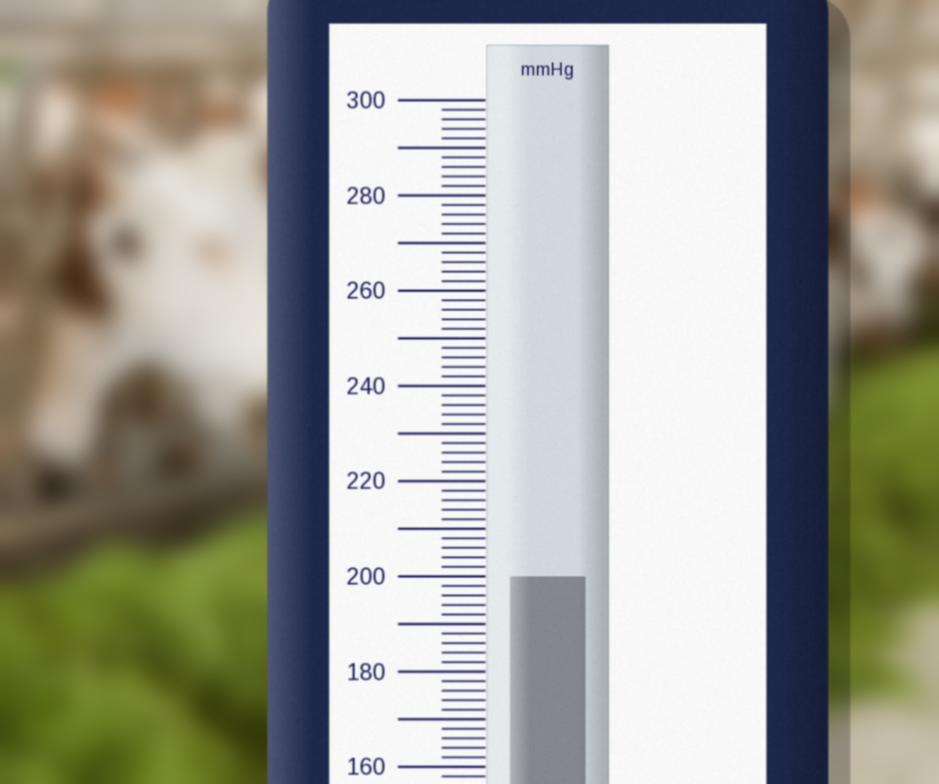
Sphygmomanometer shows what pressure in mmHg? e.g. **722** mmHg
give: **200** mmHg
